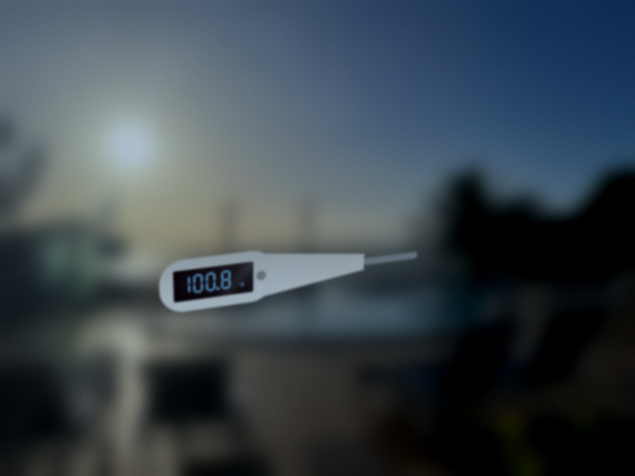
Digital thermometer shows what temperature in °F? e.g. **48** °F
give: **100.8** °F
